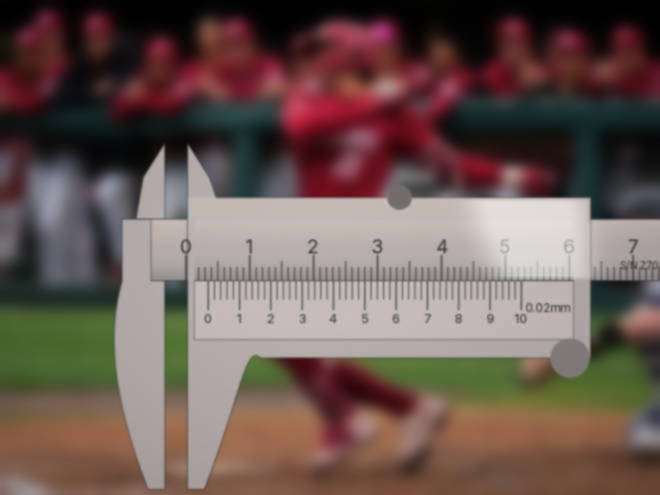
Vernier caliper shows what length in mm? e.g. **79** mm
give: **3.5** mm
